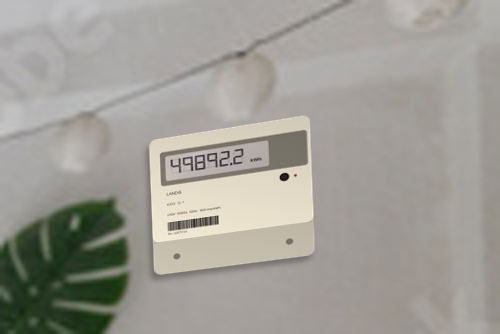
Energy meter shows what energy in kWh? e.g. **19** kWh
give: **49892.2** kWh
